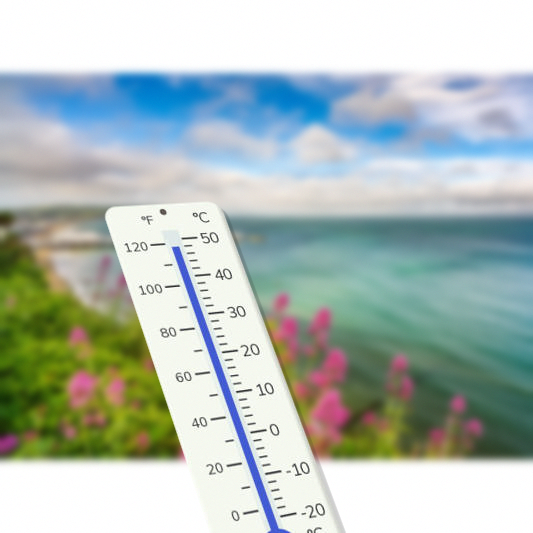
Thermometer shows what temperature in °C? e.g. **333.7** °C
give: **48** °C
